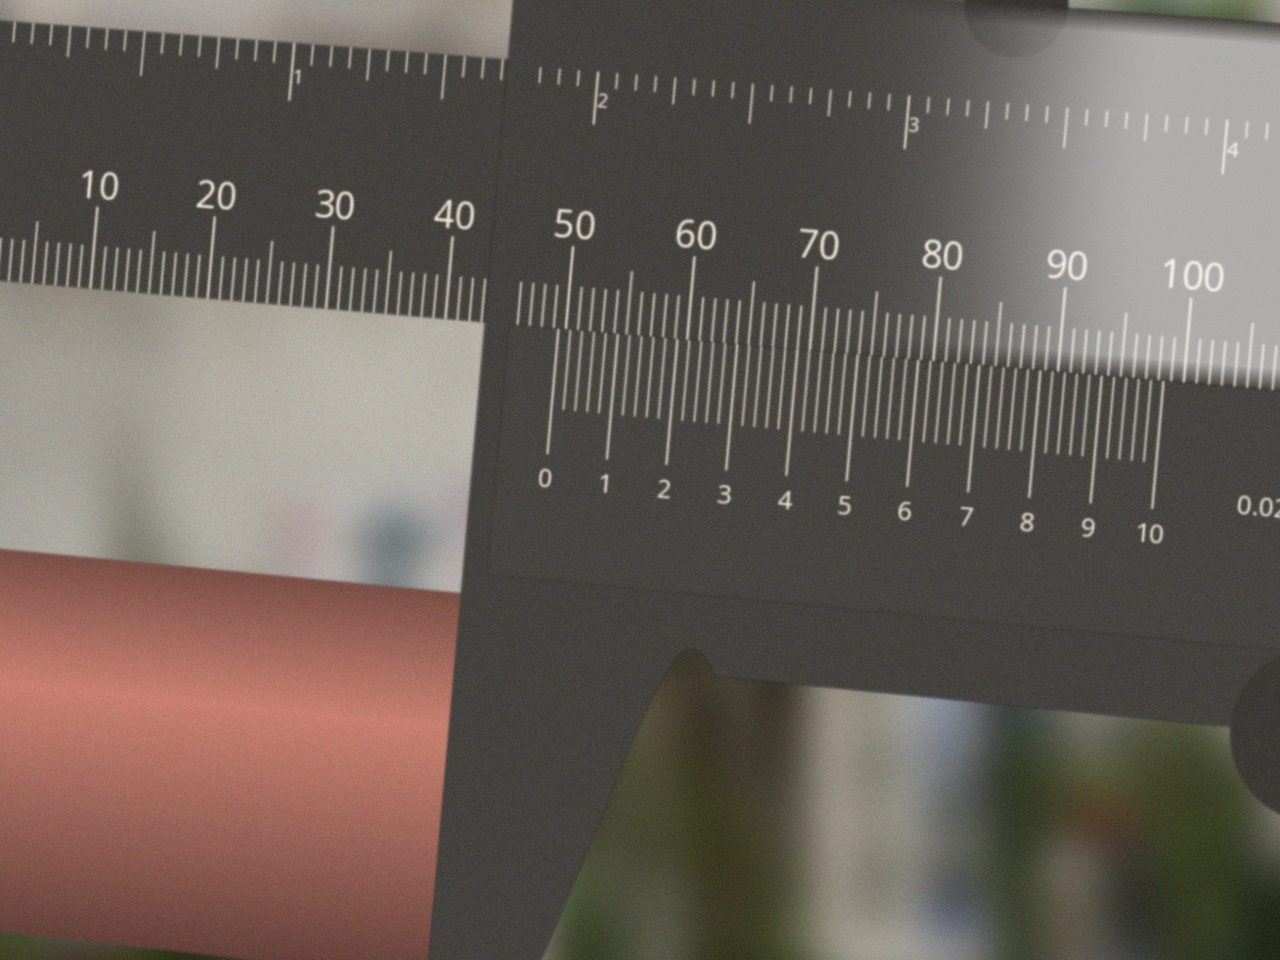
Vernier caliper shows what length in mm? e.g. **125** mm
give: **49.4** mm
